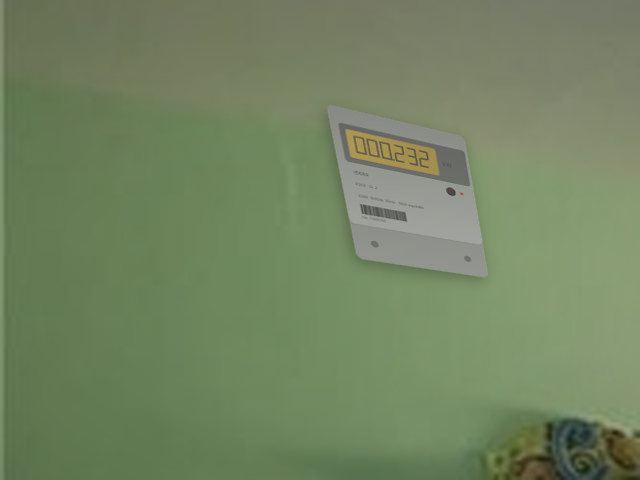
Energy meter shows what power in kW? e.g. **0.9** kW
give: **0.232** kW
